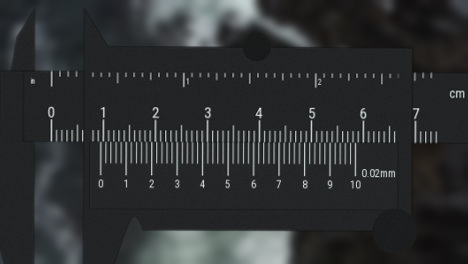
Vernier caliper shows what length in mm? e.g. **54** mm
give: **9.5** mm
